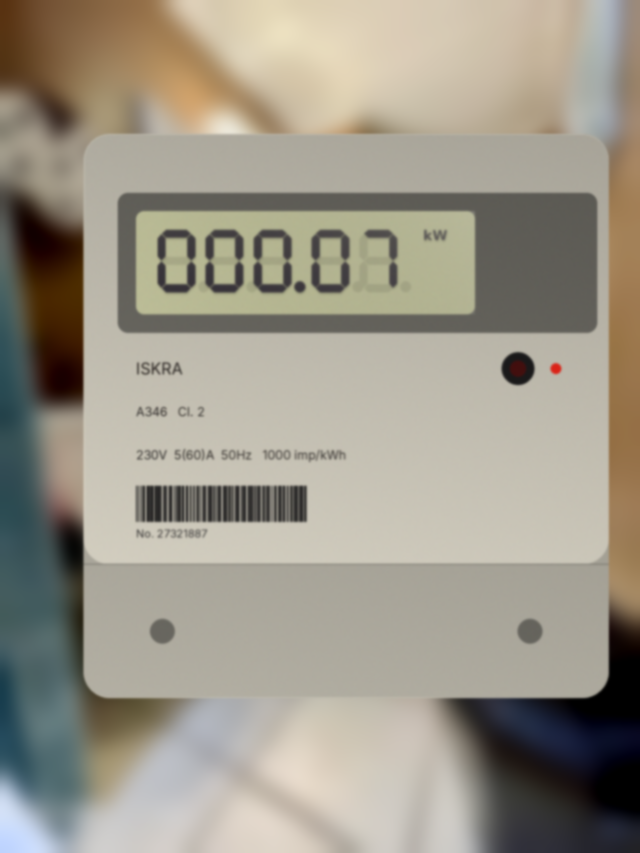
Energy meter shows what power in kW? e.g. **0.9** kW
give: **0.07** kW
